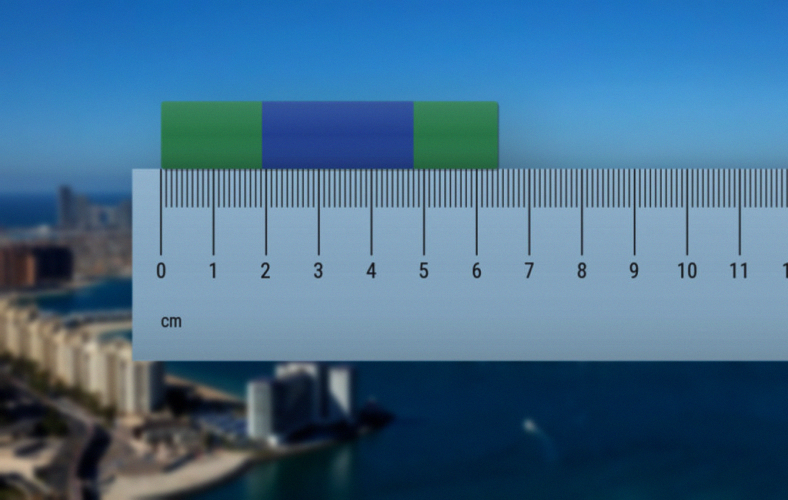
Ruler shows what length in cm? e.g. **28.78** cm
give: **6.4** cm
